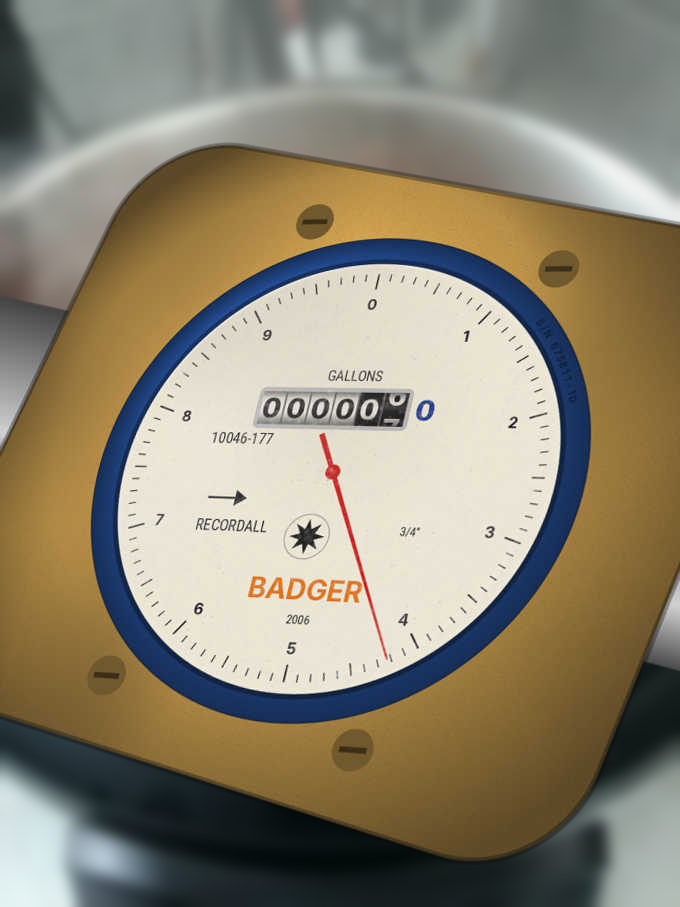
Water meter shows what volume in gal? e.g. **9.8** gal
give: **64.2** gal
